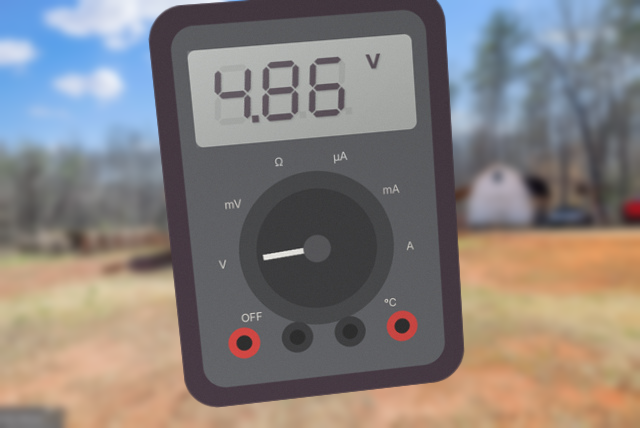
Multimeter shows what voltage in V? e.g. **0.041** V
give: **4.86** V
